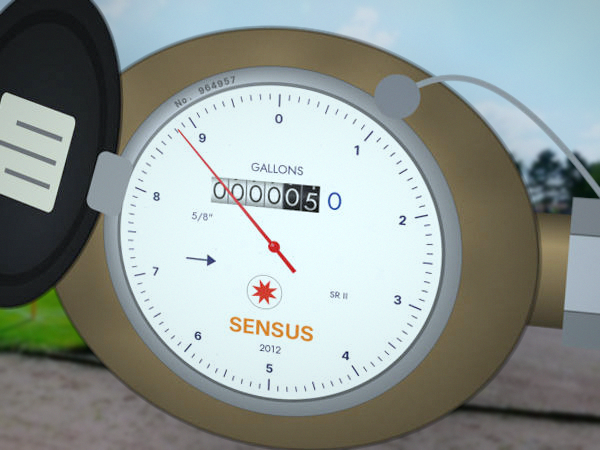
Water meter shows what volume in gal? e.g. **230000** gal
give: **48.8** gal
